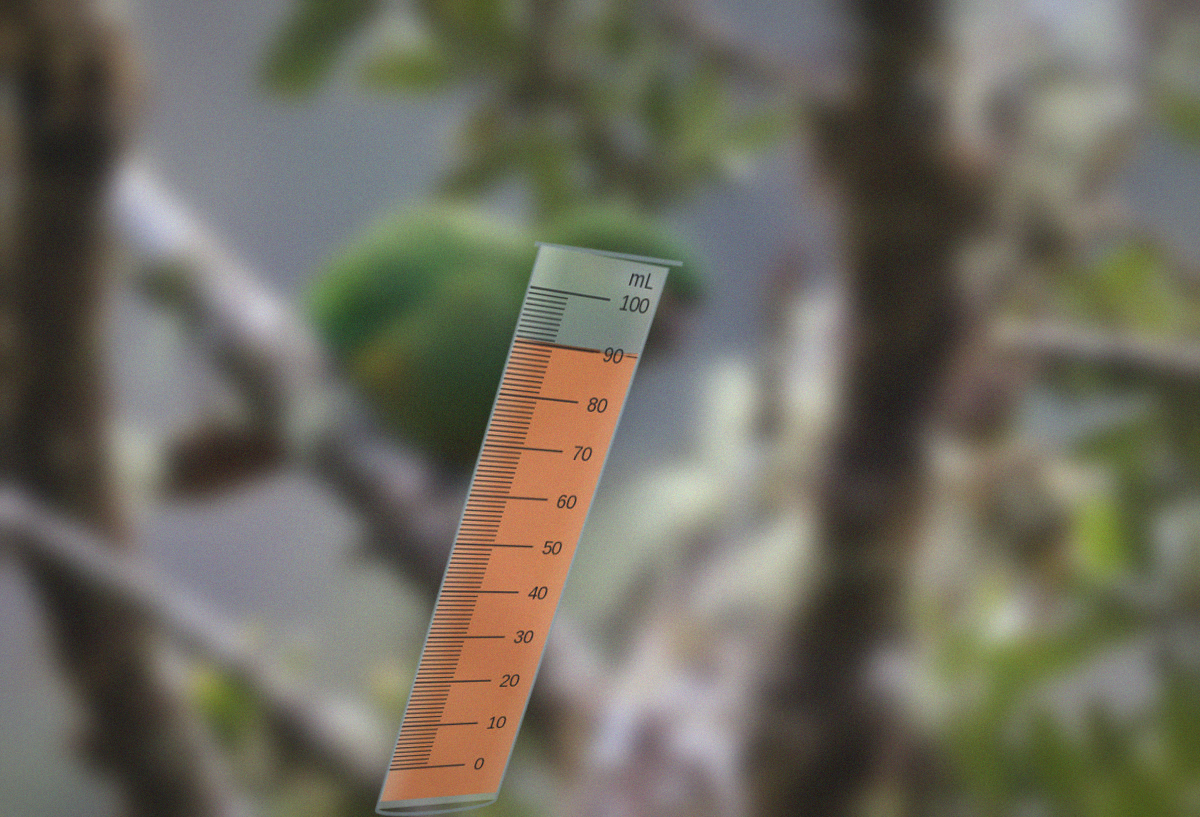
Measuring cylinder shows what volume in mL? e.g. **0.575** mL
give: **90** mL
